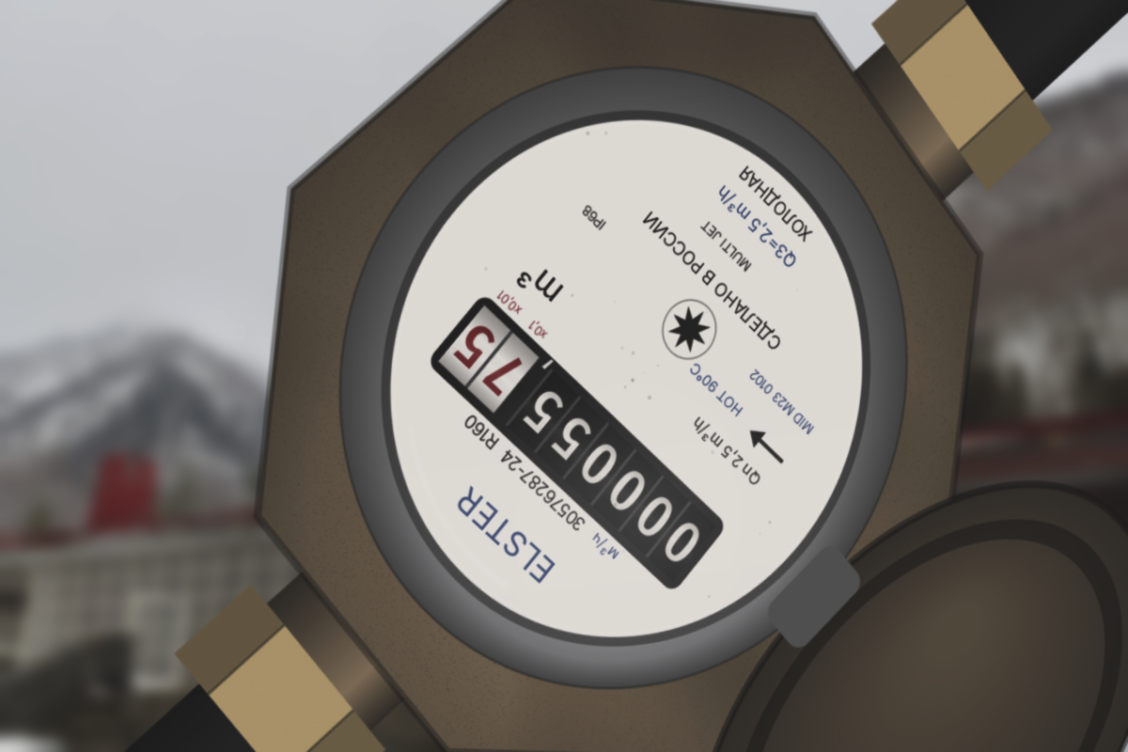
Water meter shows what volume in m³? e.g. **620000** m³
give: **55.75** m³
